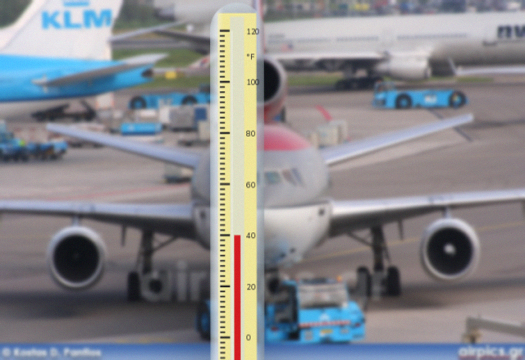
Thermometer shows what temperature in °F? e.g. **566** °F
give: **40** °F
